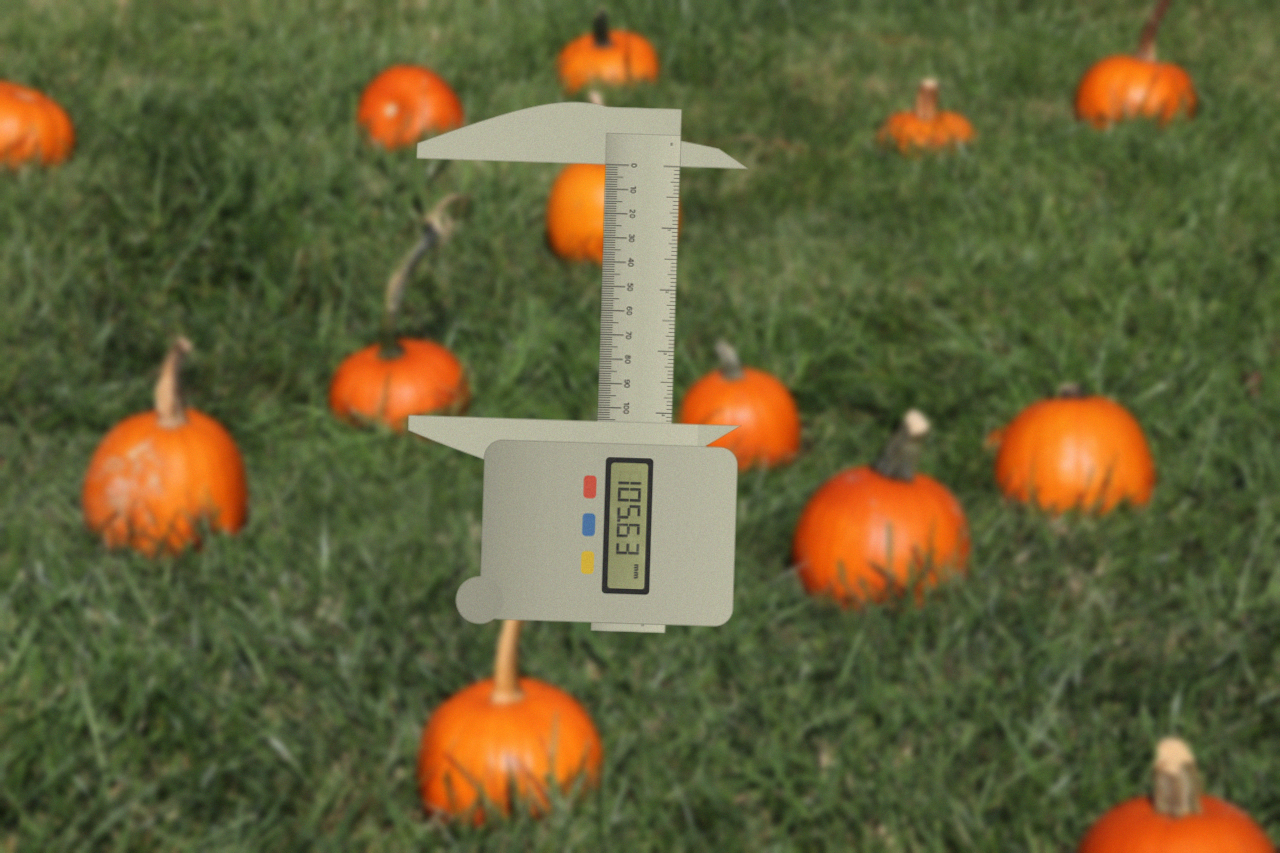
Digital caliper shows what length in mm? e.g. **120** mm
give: **105.63** mm
